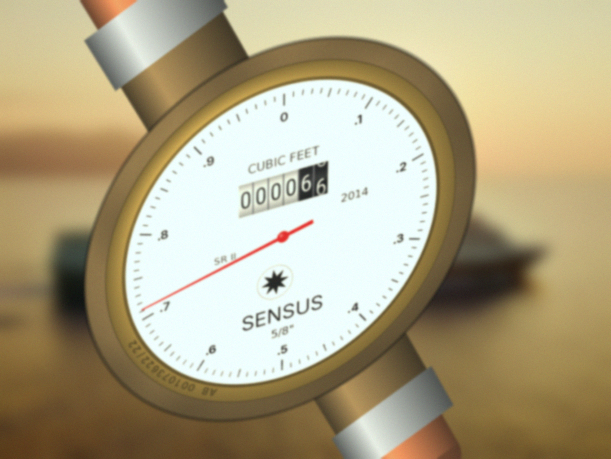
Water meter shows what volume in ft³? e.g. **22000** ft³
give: **65.71** ft³
